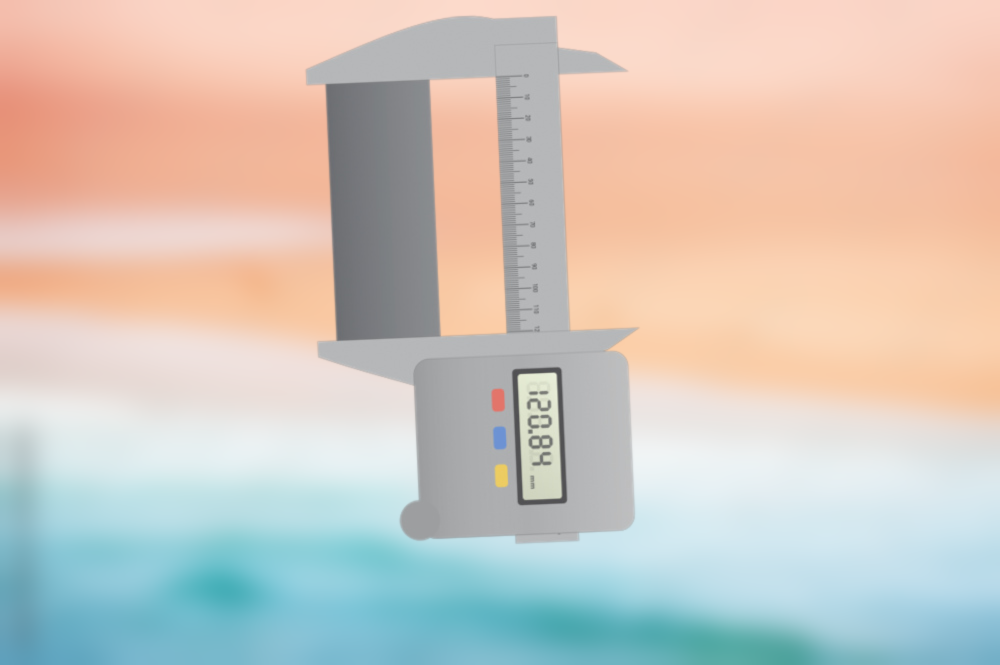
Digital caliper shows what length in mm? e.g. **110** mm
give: **120.84** mm
